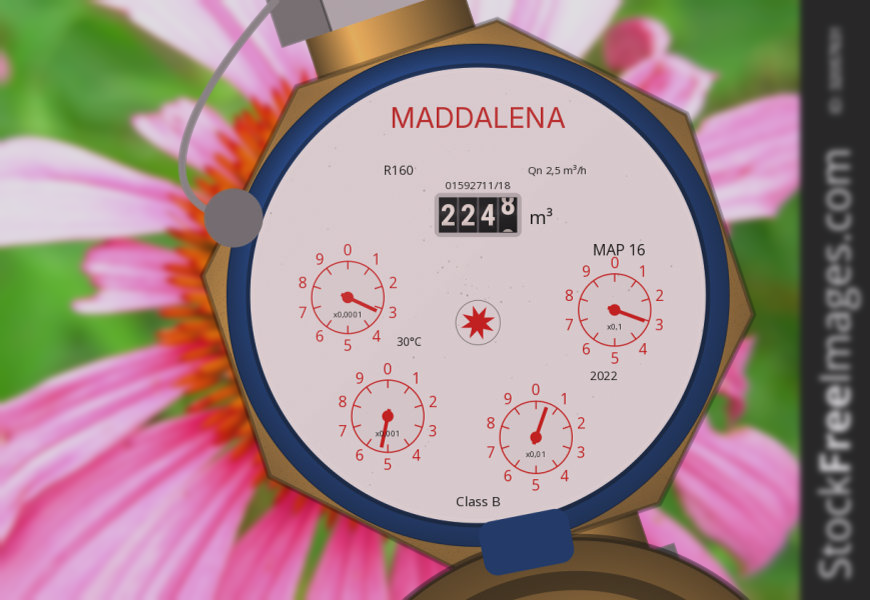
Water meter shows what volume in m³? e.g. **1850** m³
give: **2248.3053** m³
